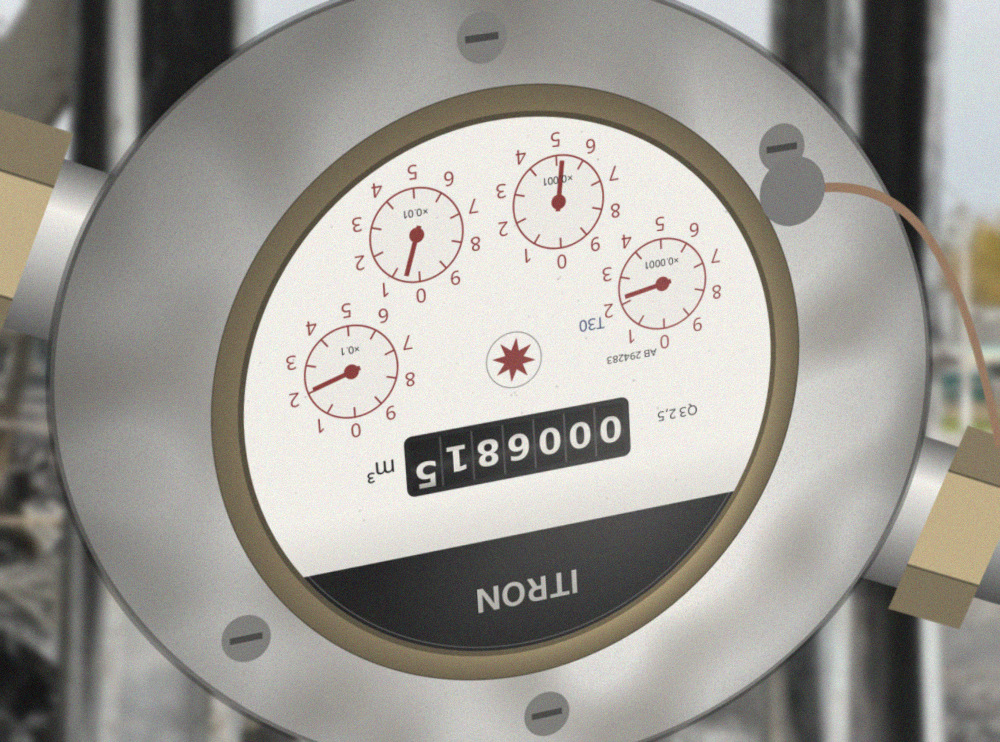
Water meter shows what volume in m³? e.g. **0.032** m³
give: **6815.2052** m³
